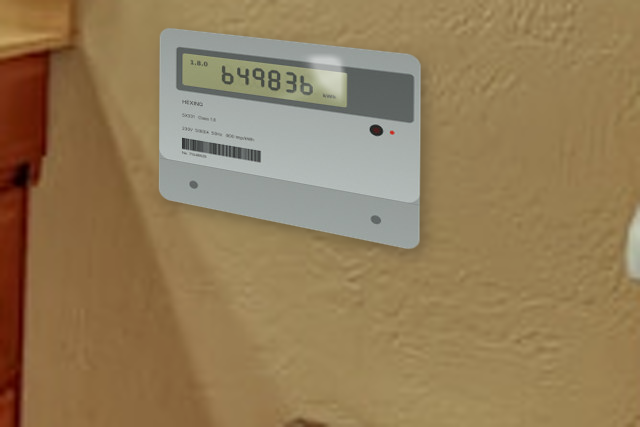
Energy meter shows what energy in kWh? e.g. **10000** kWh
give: **649836** kWh
